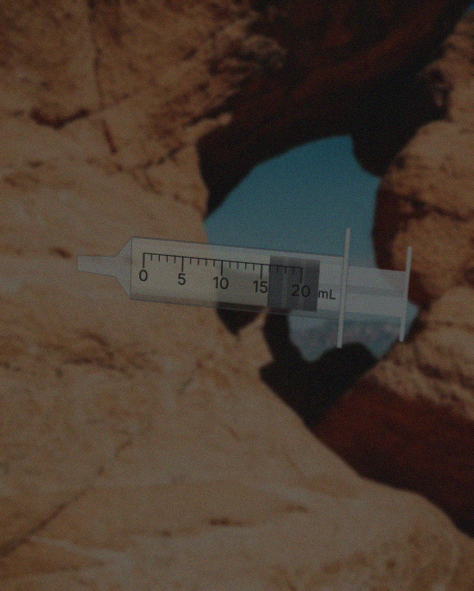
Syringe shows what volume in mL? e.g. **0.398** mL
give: **16** mL
